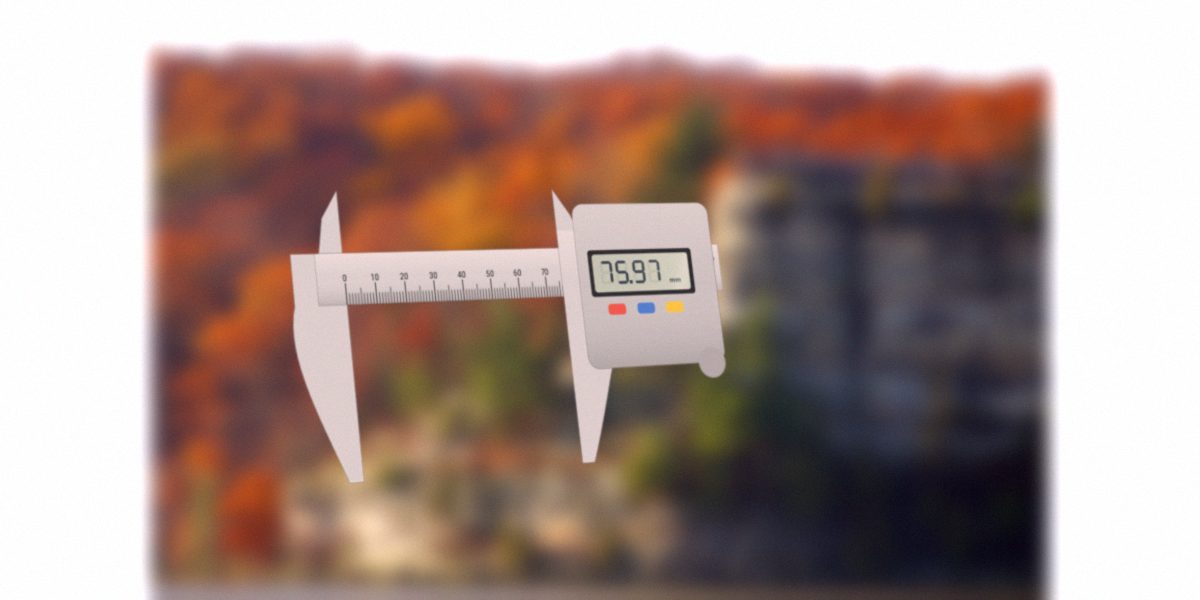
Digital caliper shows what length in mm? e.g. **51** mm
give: **75.97** mm
